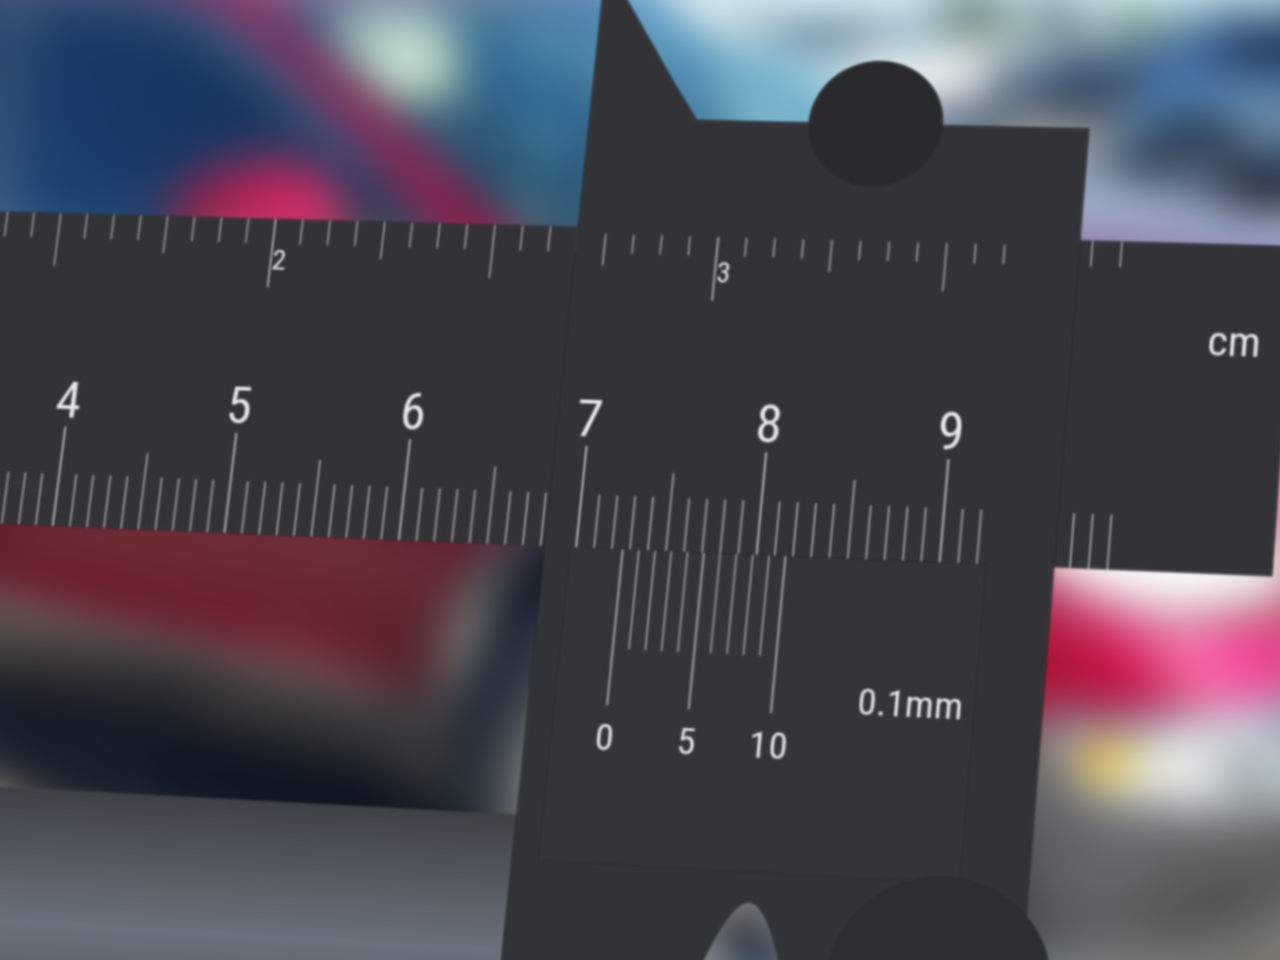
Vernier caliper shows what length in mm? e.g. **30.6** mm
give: **72.6** mm
